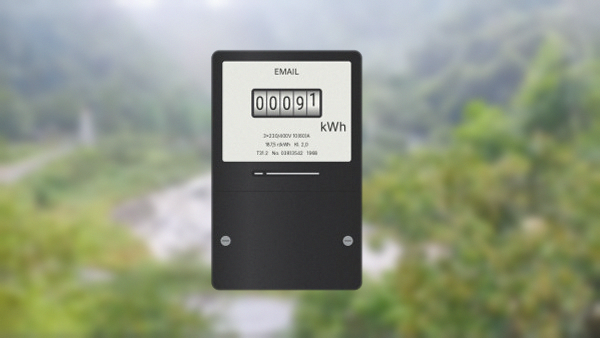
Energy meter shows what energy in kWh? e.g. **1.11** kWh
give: **91** kWh
